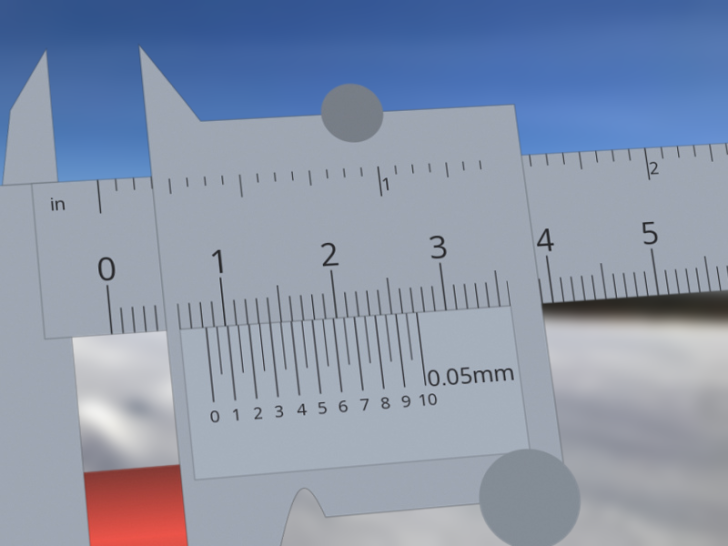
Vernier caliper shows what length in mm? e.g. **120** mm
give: **8.3** mm
